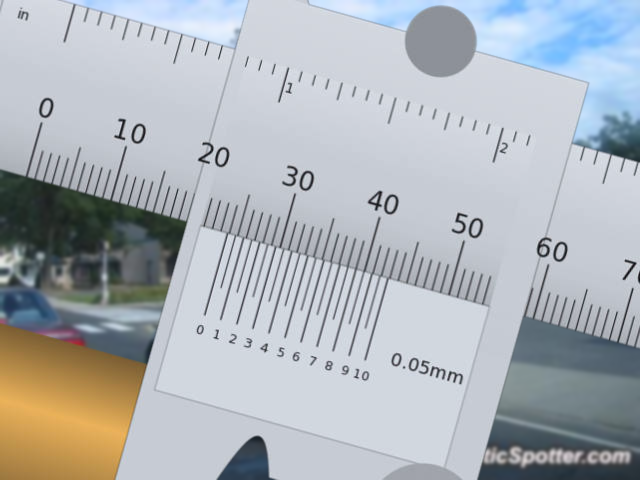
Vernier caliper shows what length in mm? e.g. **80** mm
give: **23.8** mm
